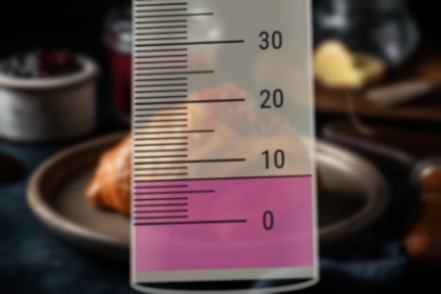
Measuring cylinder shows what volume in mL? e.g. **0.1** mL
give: **7** mL
